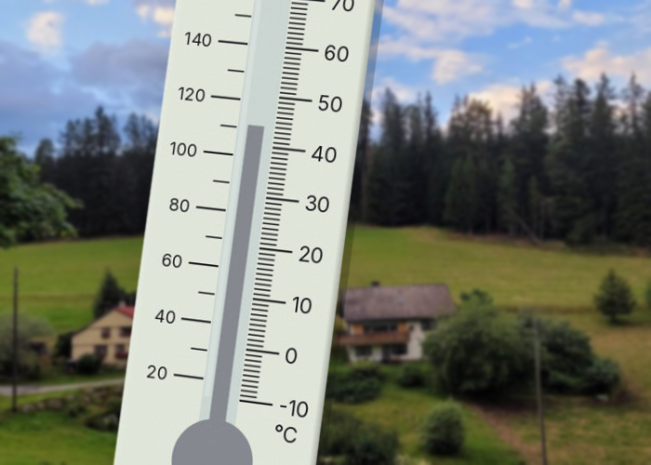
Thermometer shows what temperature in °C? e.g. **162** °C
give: **44** °C
